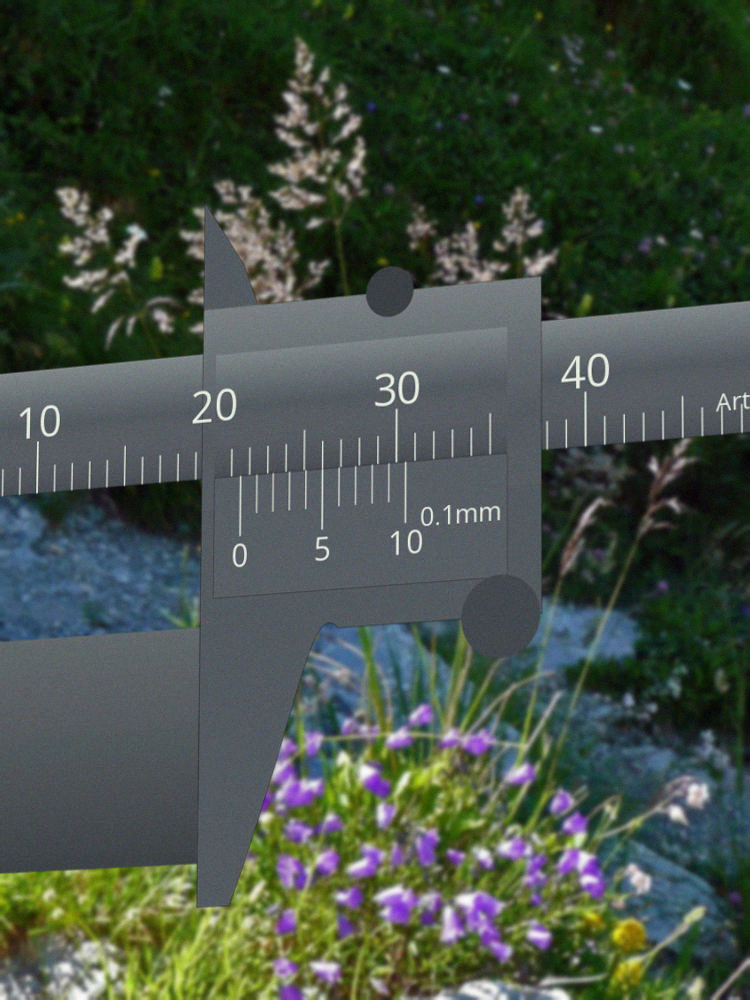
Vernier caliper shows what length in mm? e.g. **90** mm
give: **21.5** mm
